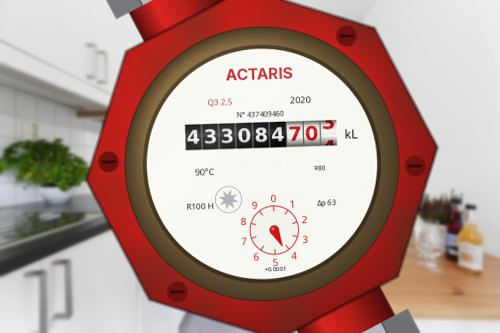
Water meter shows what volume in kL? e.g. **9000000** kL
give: **433084.7034** kL
